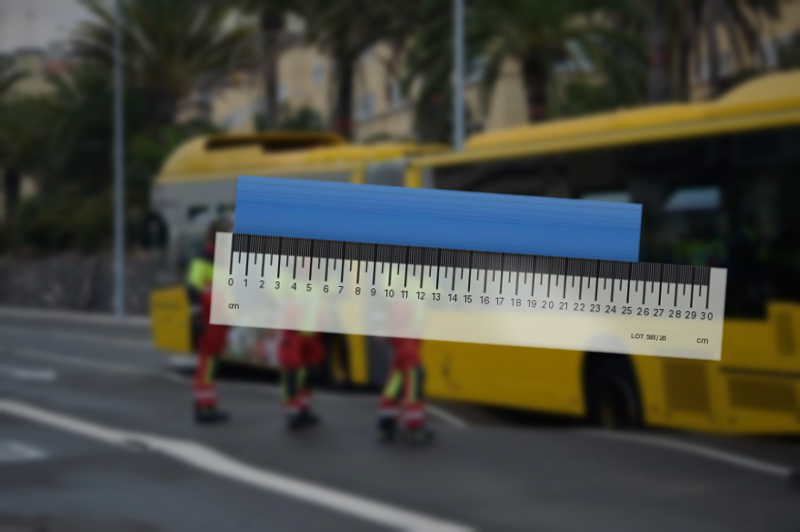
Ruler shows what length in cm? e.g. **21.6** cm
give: **25.5** cm
